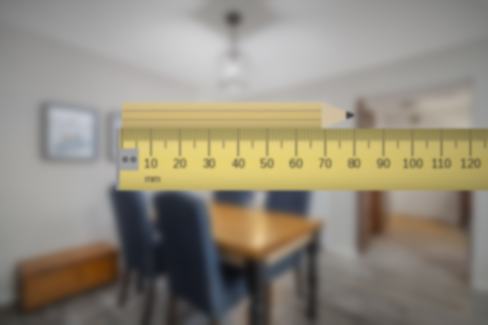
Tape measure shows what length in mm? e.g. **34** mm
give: **80** mm
